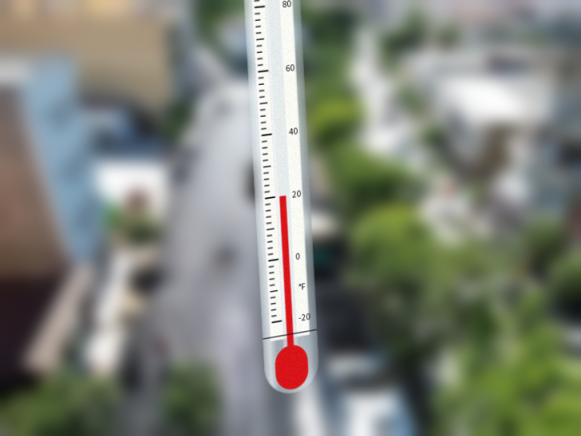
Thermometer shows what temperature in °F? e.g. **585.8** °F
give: **20** °F
